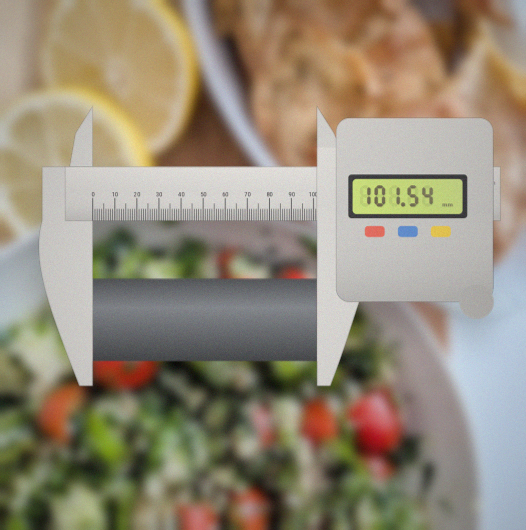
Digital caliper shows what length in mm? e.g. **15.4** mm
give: **101.54** mm
